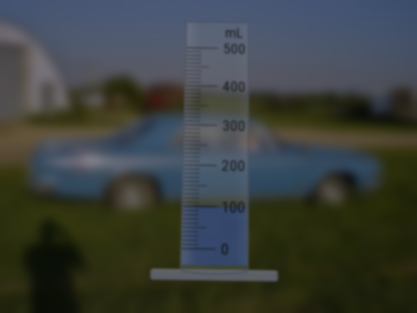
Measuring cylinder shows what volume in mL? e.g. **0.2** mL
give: **100** mL
